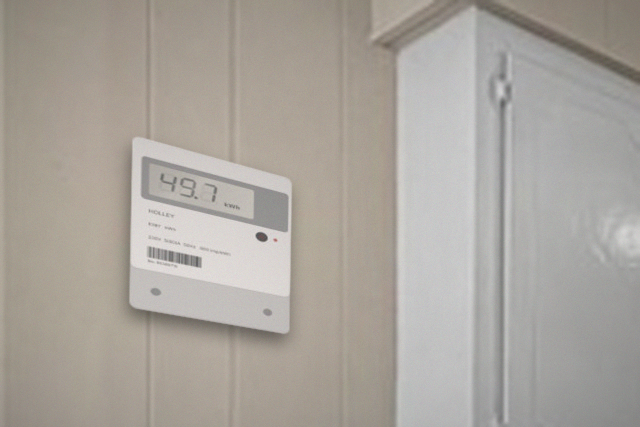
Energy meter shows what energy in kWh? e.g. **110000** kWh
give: **49.7** kWh
